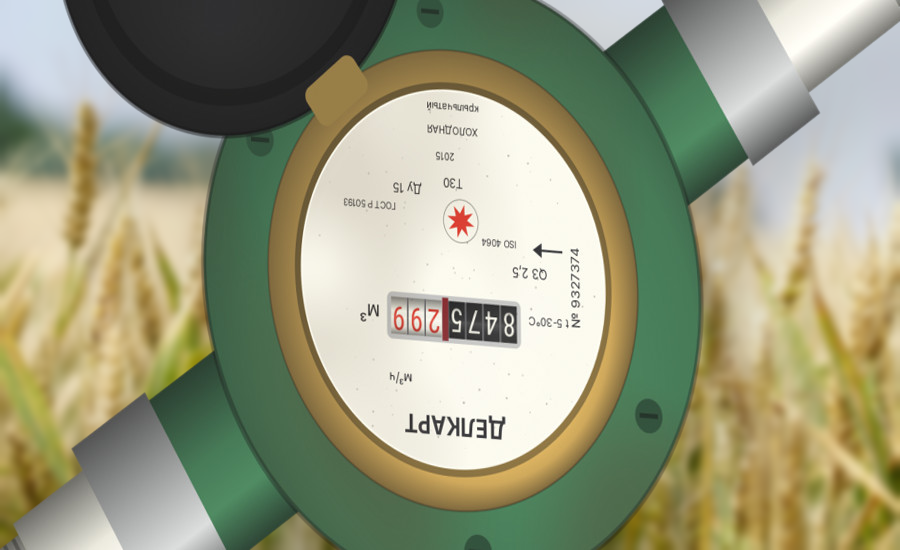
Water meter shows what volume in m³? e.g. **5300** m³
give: **8475.299** m³
